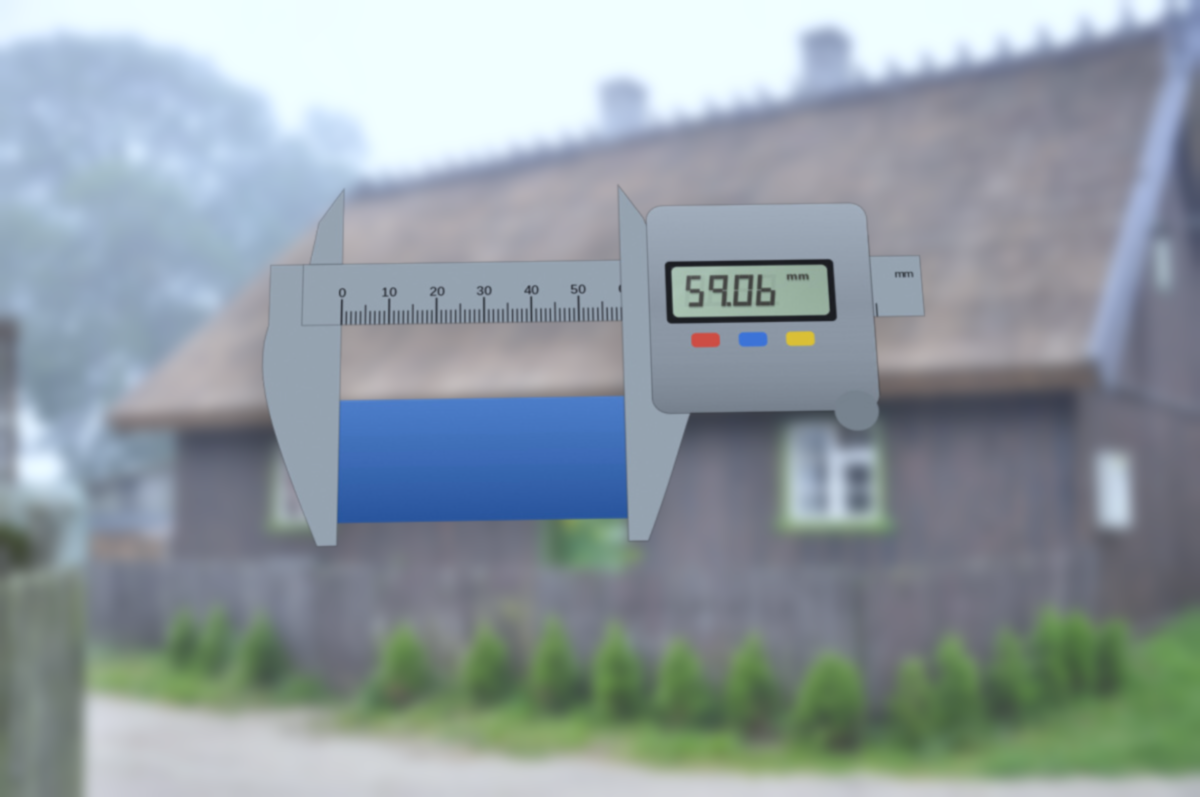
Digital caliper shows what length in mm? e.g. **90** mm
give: **59.06** mm
